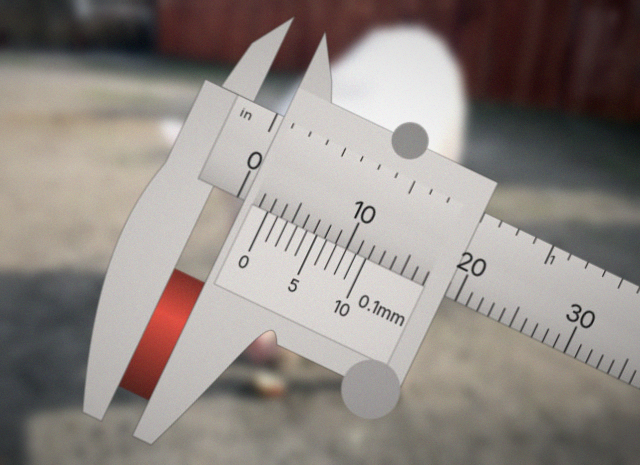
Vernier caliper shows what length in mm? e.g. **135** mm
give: **2.8** mm
